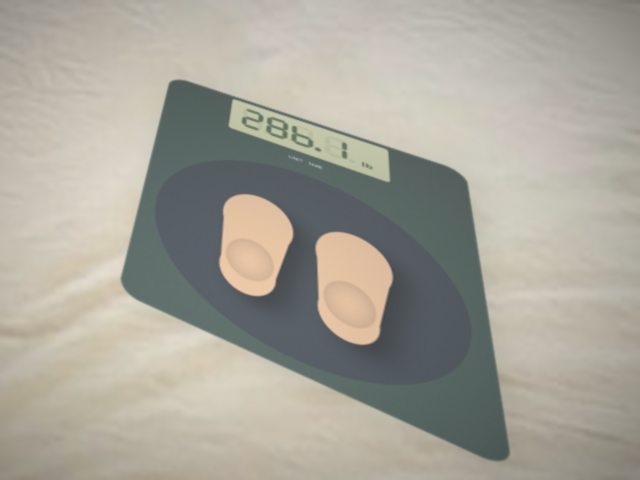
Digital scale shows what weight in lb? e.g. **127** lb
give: **286.1** lb
